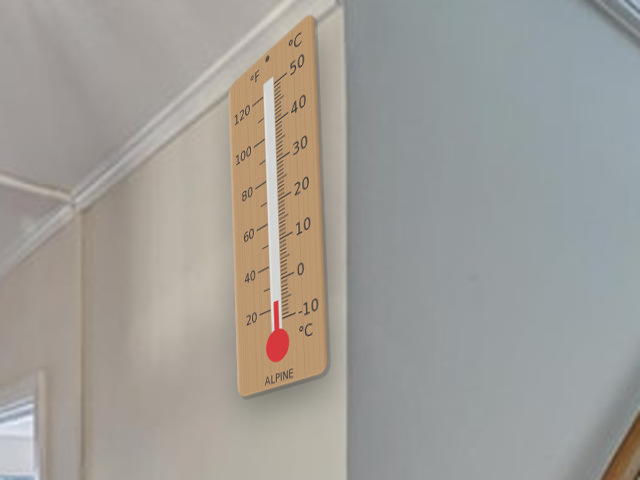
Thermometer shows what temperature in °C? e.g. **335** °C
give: **-5** °C
